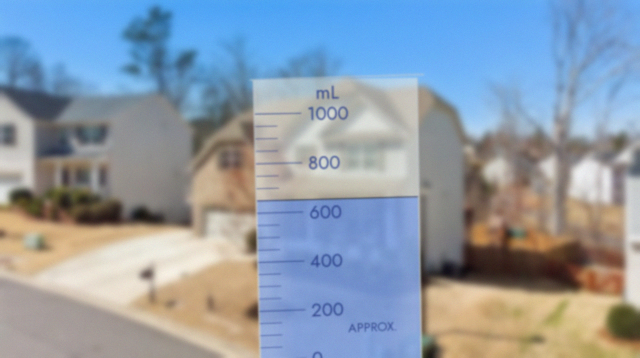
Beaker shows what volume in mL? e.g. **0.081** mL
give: **650** mL
